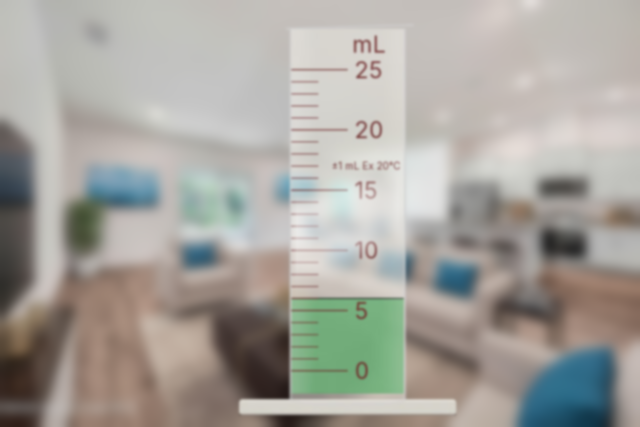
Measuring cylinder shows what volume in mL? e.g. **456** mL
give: **6** mL
